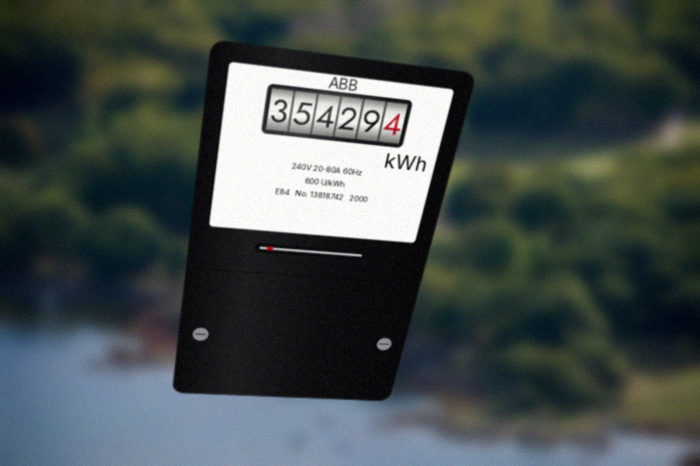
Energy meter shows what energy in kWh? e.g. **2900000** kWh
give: **35429.4** kWh
